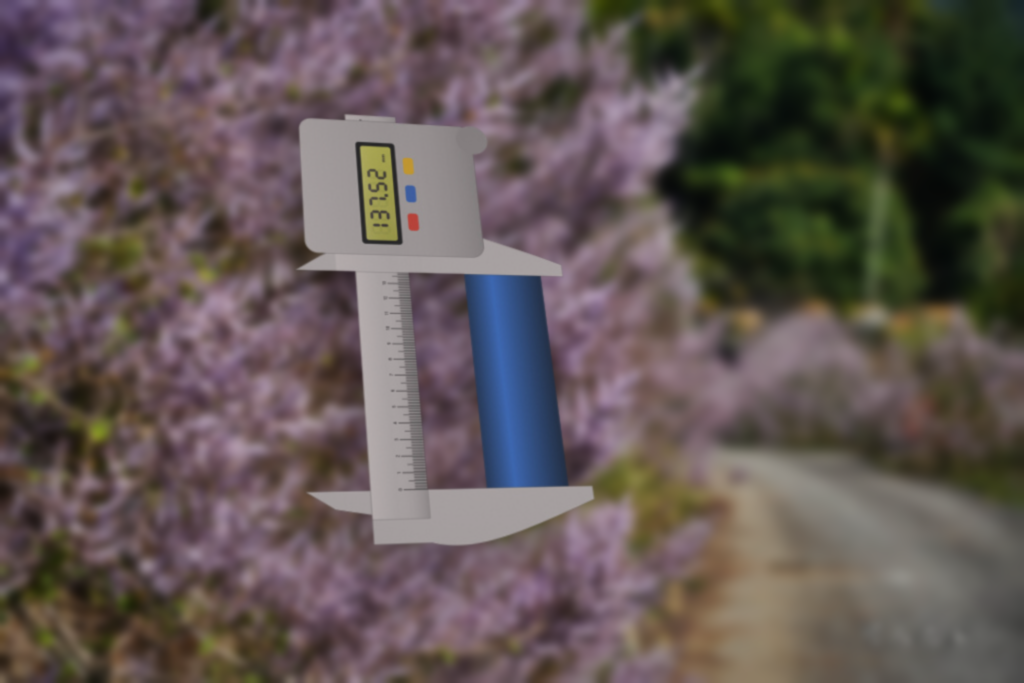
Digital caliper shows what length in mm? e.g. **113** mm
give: **137.52** mm
